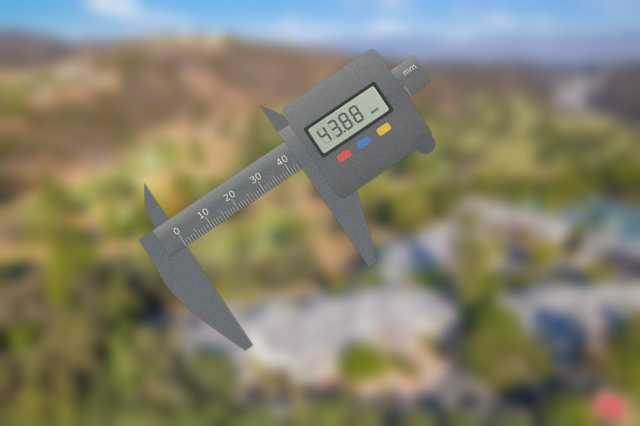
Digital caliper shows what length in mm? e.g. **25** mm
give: **43.88** mm
